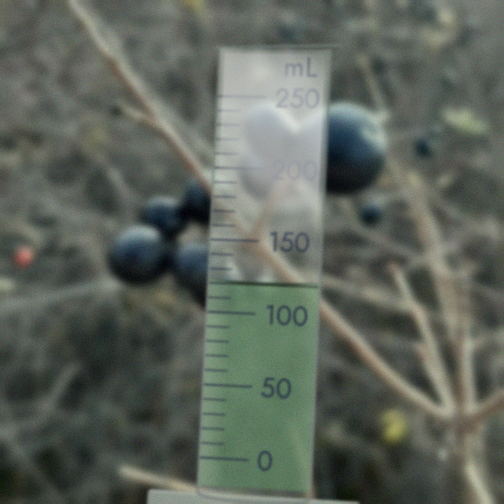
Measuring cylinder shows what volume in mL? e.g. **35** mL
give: **120** mL
